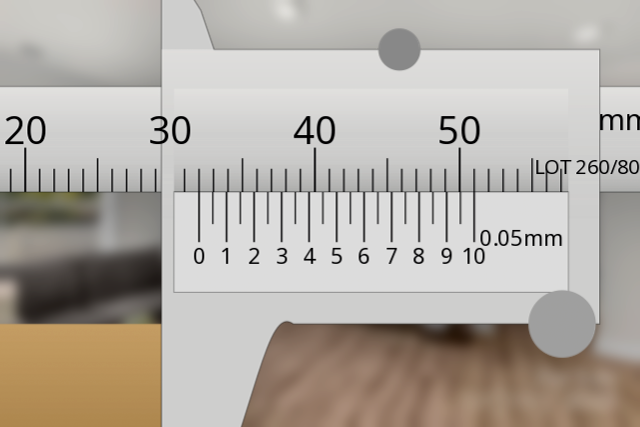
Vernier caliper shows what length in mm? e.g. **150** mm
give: **32.0** mm
